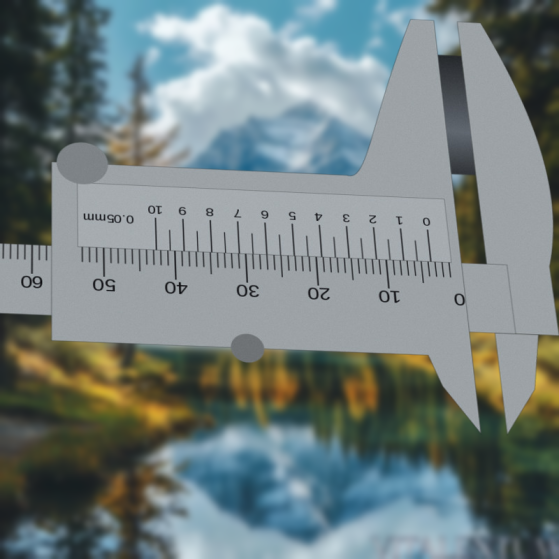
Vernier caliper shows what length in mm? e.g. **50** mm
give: **3.6** mm
